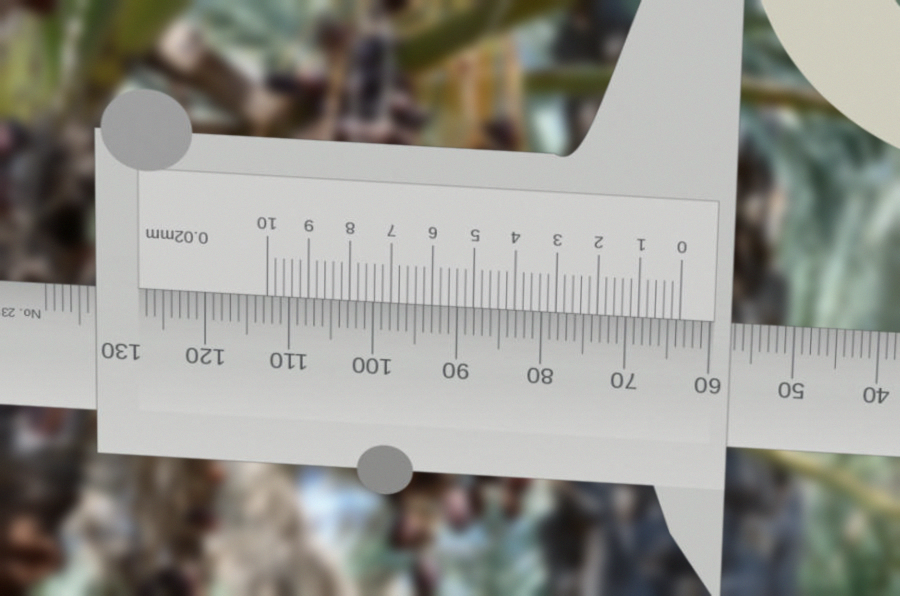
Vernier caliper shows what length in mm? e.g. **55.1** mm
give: **63.6** mm
